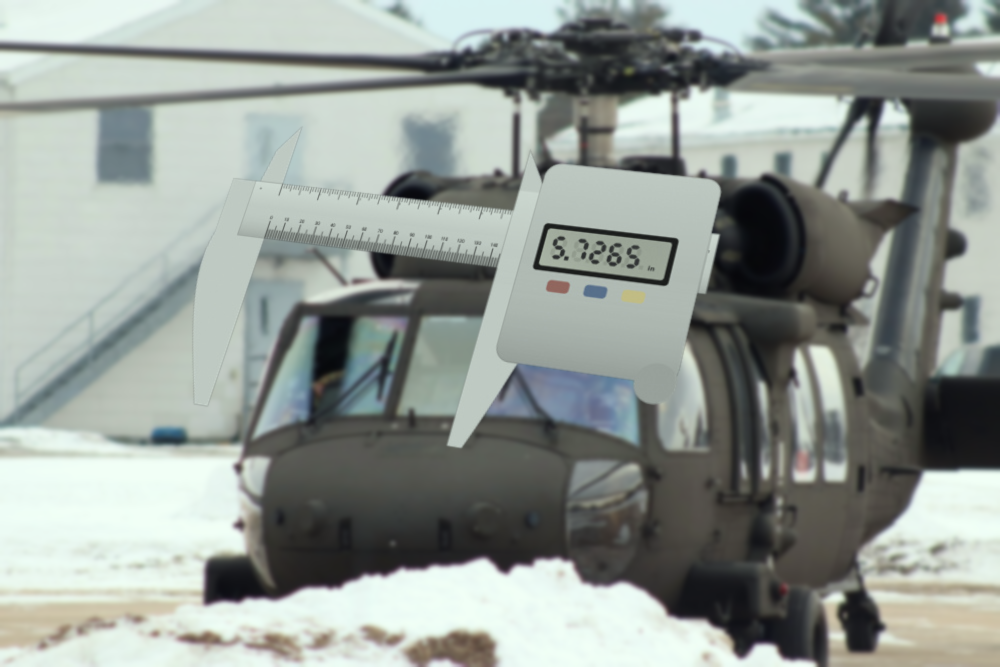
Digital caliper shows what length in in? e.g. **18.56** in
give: **5.7265** in
